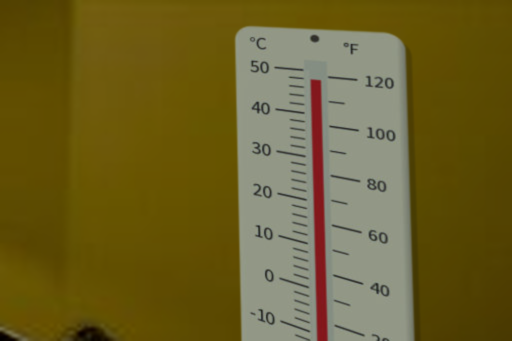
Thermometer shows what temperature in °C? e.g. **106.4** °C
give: **48** °C
